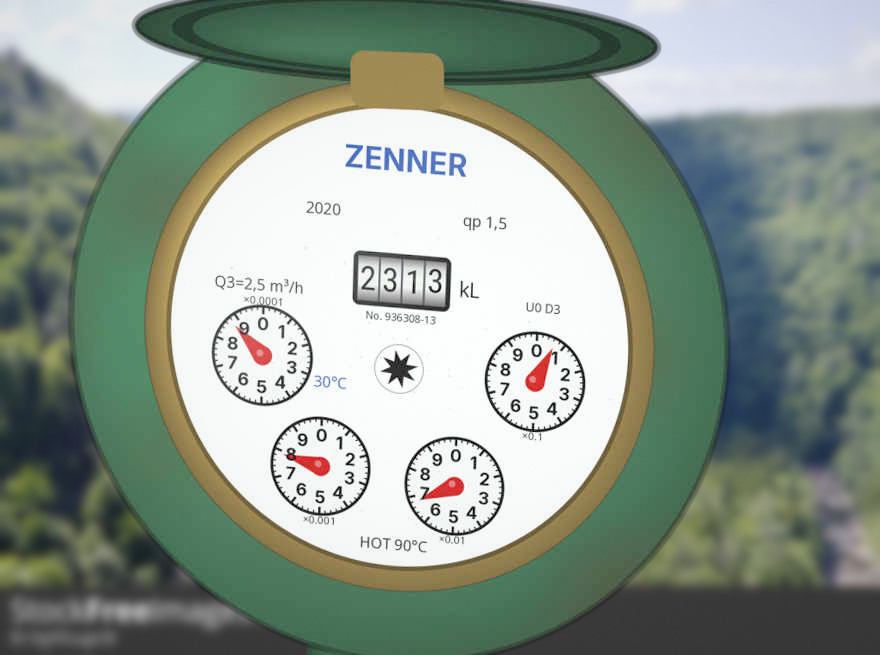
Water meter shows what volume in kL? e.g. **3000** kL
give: **2313.0678** kL
